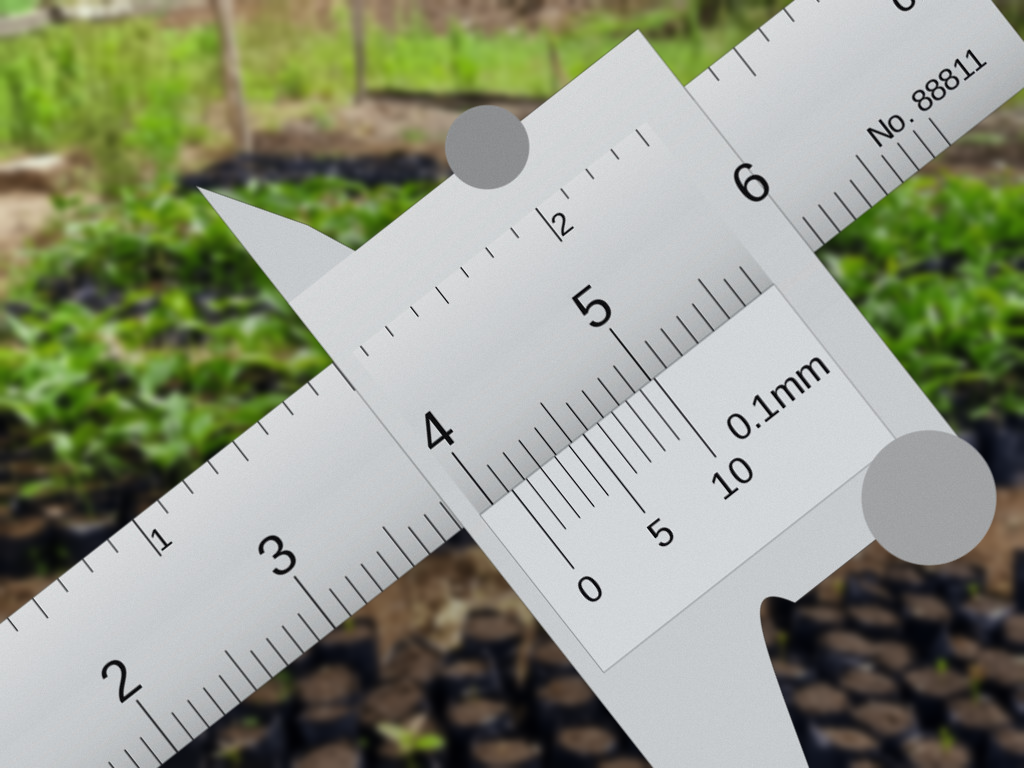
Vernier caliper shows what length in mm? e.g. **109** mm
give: **41.2** mm
